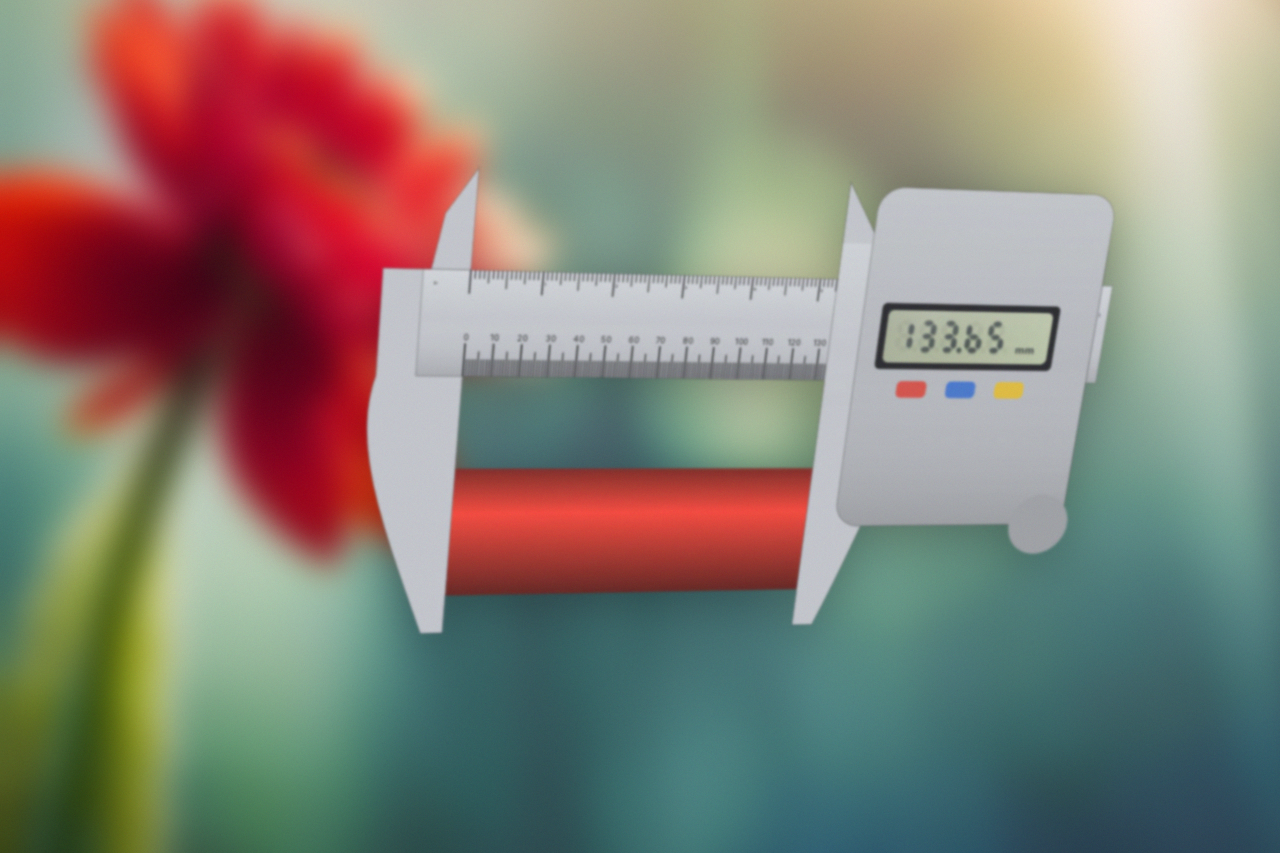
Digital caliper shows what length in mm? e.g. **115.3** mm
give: **133.65** mm
